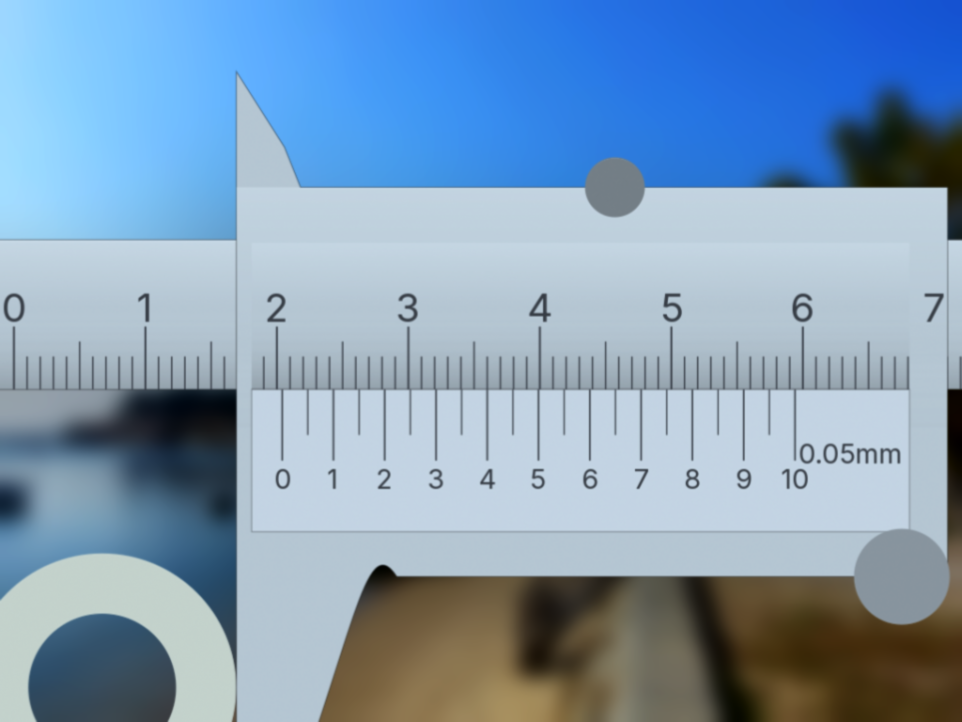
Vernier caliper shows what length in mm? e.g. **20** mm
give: **20.4** mm
